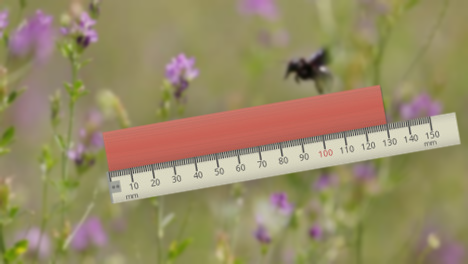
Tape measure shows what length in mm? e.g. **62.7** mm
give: **130** mm
